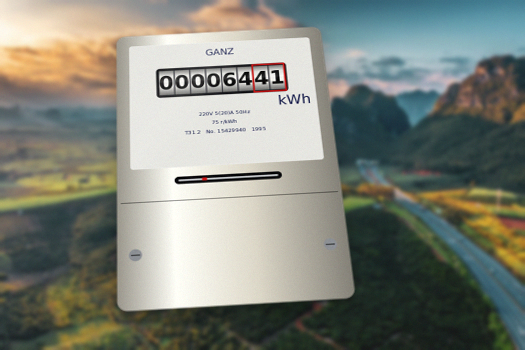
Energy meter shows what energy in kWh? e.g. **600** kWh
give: **64.41** kWh
